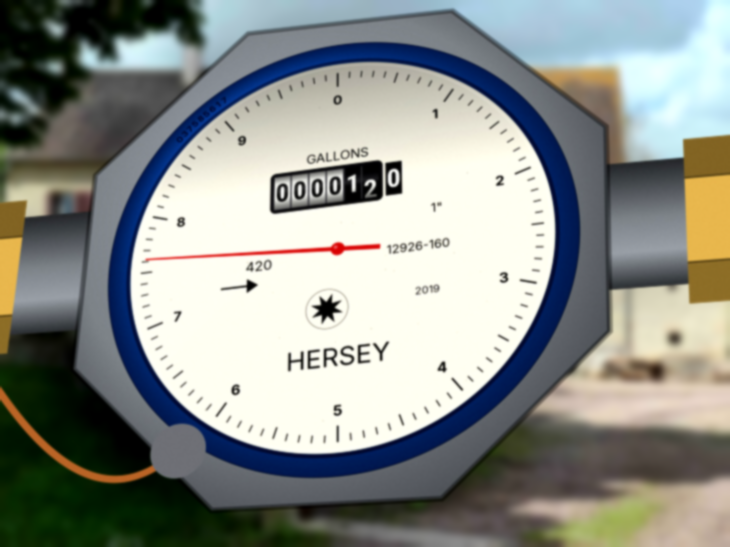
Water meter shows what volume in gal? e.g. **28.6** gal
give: **117.6** gal
